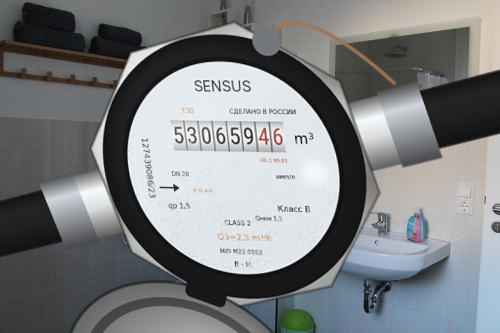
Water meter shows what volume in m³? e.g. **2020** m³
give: **530659.46** m³
